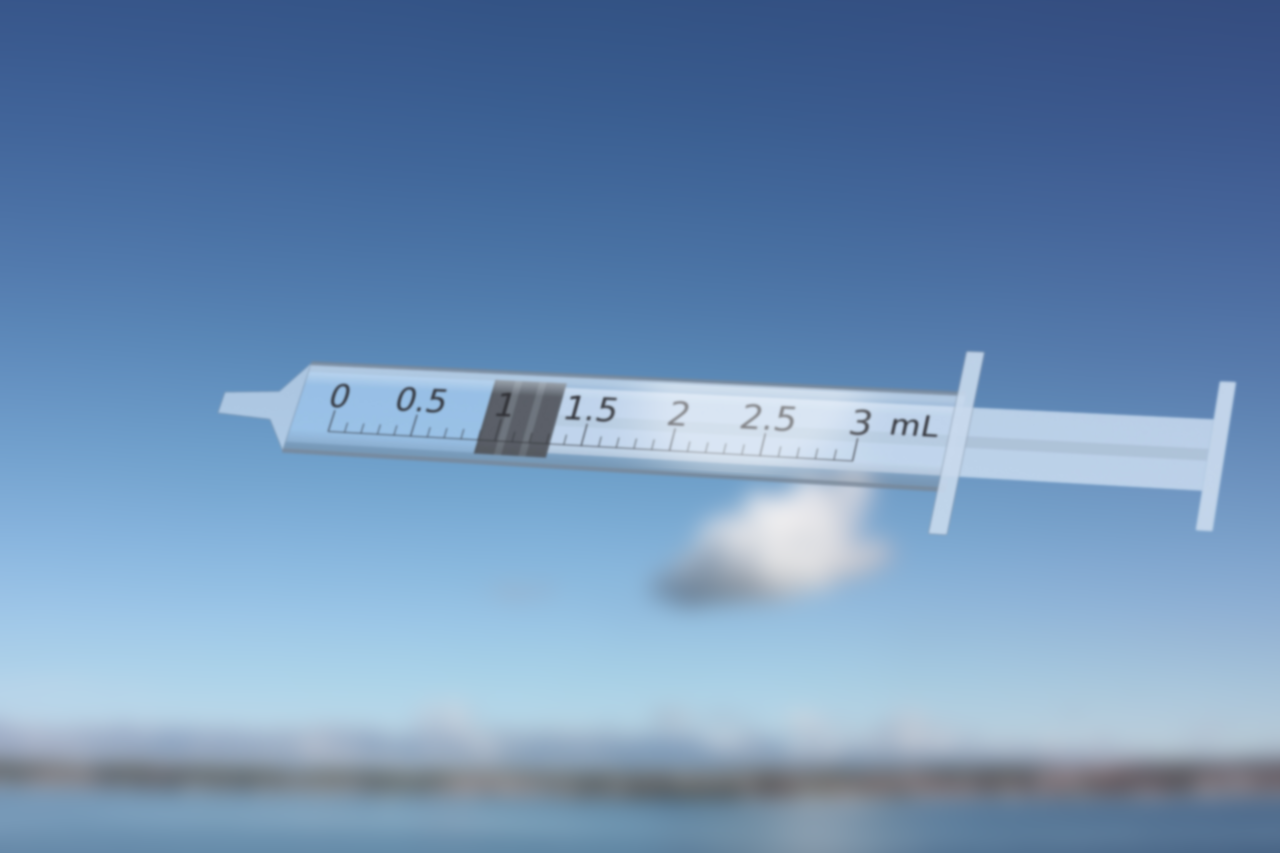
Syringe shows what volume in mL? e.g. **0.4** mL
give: **0.9** mL
